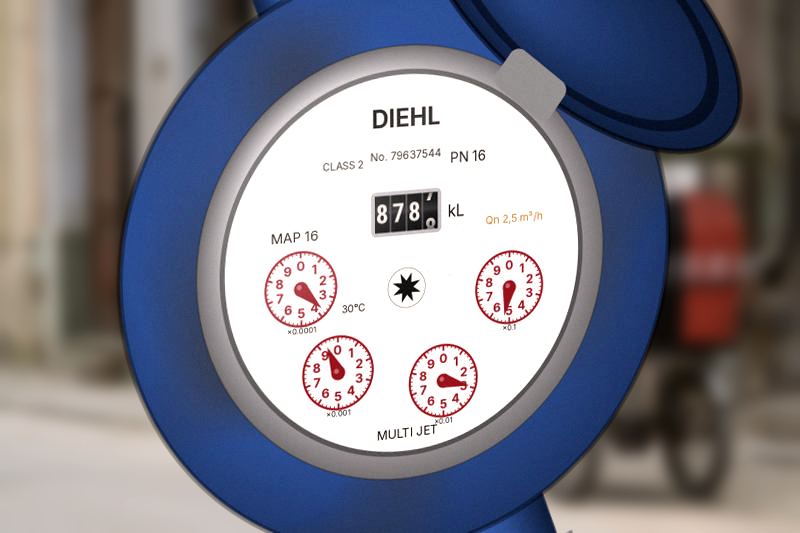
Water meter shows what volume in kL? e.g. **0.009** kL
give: **8787.5293** kL
